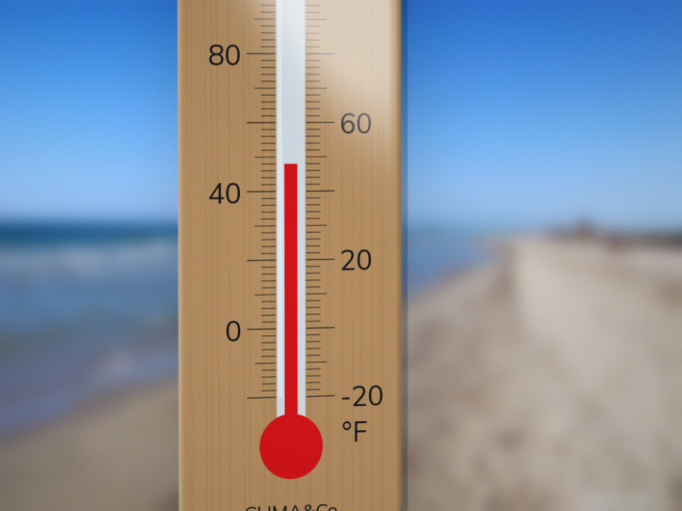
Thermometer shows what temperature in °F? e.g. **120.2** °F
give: **48** °F
